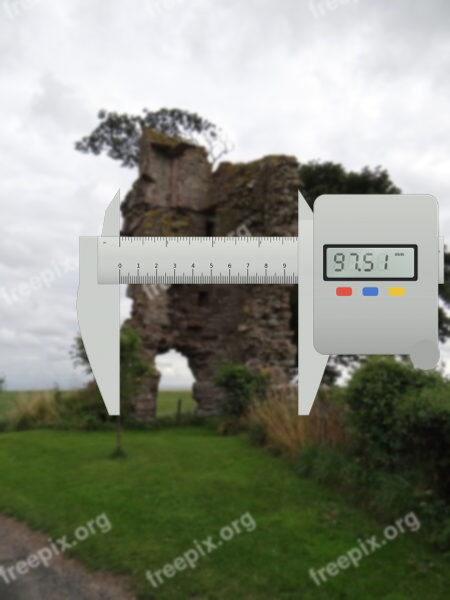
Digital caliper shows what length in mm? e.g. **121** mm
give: **97.51** mm
